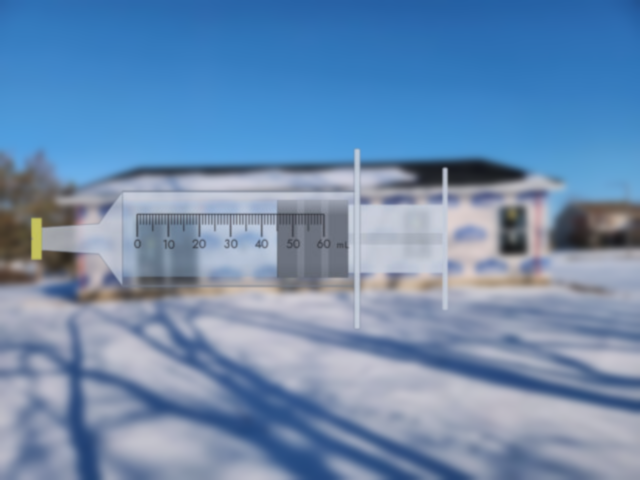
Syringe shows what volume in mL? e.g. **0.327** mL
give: **45** mL
